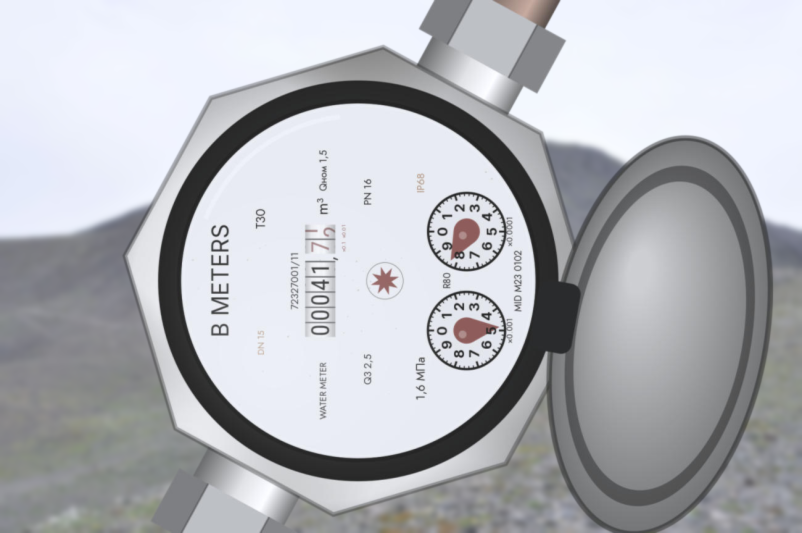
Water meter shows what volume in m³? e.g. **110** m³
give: **41.7148** m³
